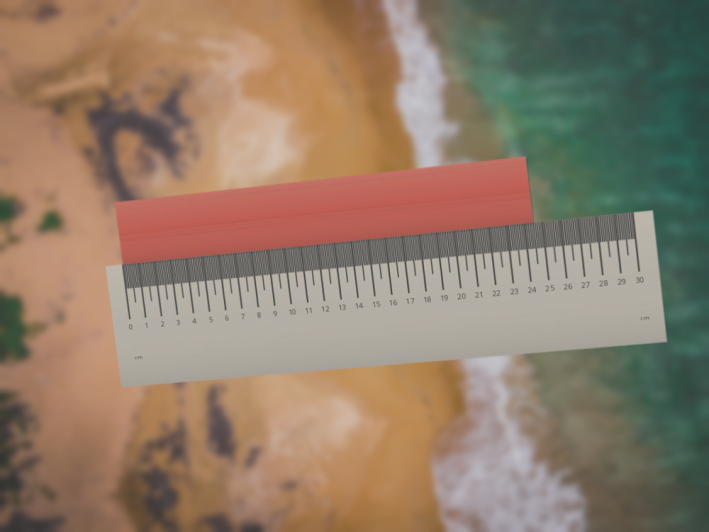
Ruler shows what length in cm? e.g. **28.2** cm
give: **24.5** cm
